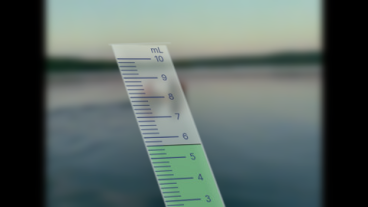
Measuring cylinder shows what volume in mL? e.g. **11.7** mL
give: **5.6** mL
